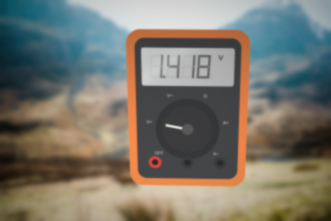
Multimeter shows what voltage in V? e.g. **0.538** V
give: **1.418** V
